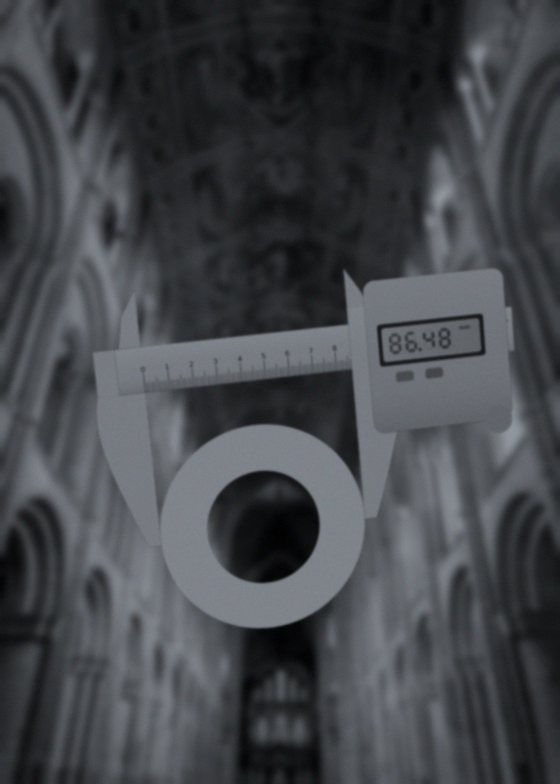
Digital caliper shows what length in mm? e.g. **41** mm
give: **86.48** mm
